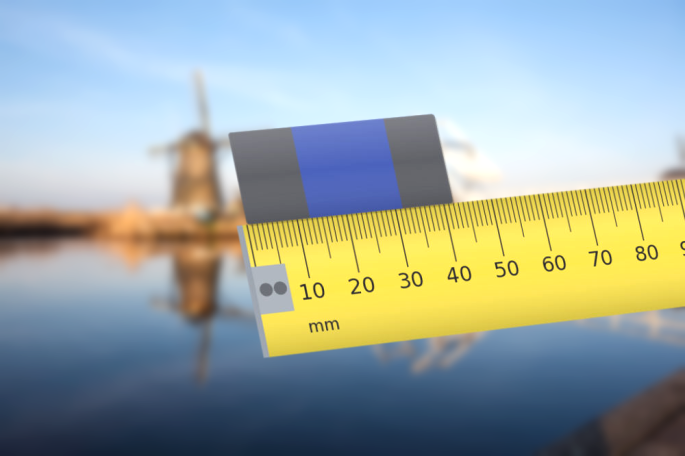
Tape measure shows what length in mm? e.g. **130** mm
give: **42** mm
